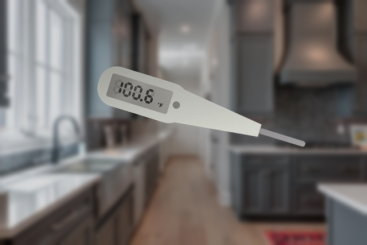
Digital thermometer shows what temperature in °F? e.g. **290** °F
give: **100.6** °F
